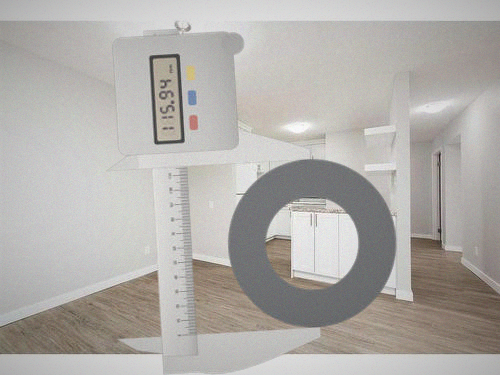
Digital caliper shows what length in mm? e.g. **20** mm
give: **115.94** mm
